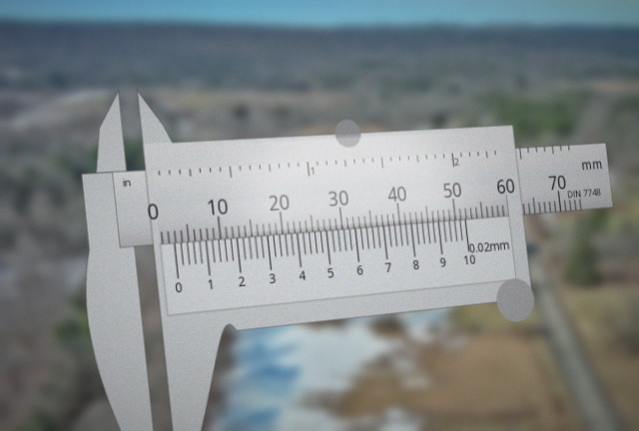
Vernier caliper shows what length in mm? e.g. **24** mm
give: **2.8** mm
